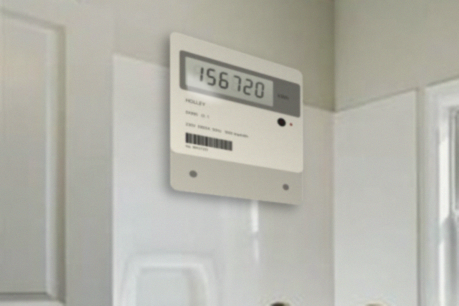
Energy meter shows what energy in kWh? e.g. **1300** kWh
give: **156720** kWh
